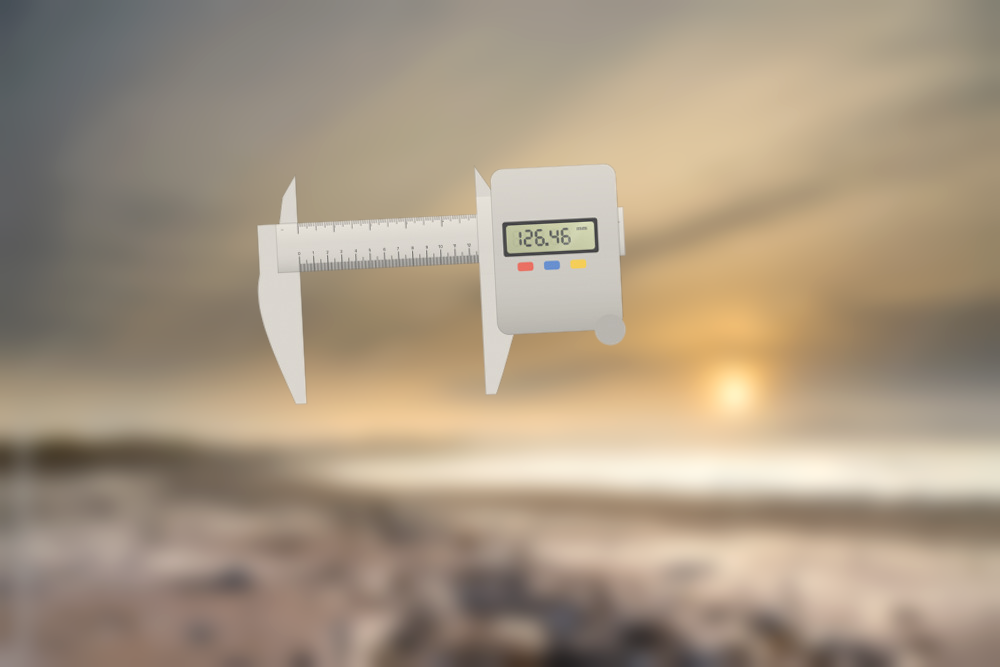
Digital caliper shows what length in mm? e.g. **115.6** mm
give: **126.46** mm
